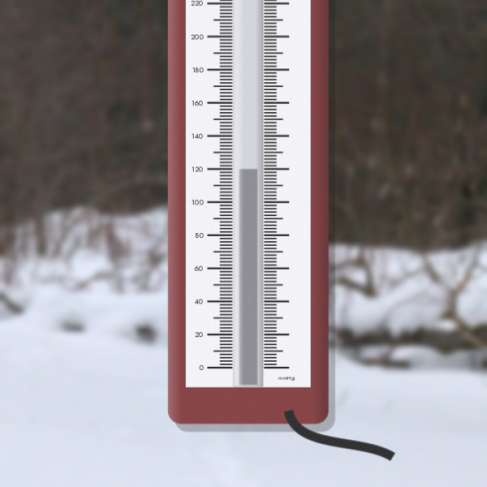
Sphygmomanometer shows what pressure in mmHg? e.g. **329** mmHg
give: **120** mmHg
